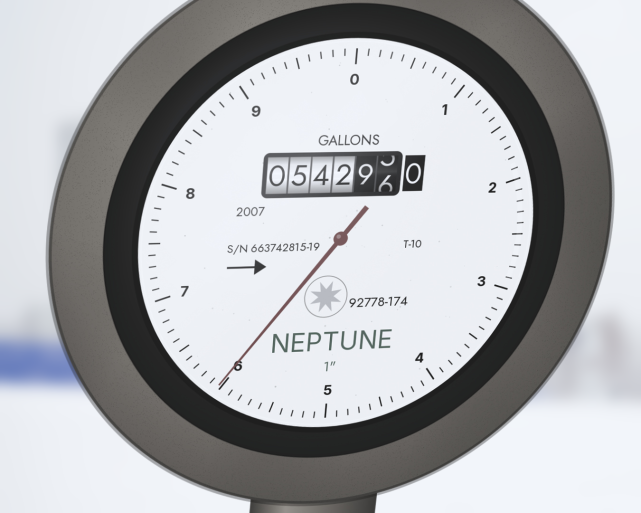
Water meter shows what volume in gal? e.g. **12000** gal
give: **542956.0** gal
